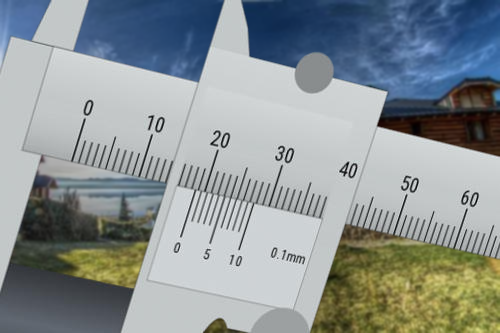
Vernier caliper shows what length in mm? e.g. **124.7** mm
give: **18.6** mm
